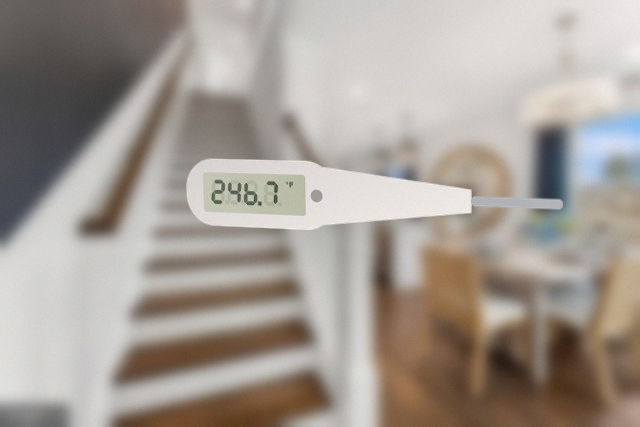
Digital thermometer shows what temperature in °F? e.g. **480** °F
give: **246.7** °F
